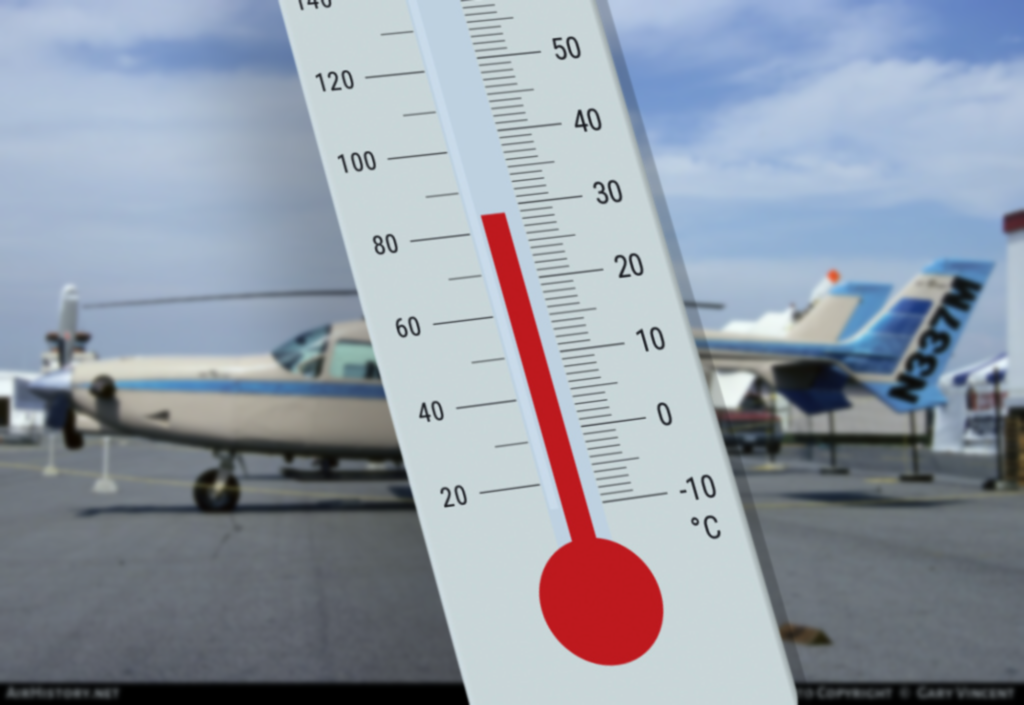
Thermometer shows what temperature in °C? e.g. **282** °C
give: **29** °C
